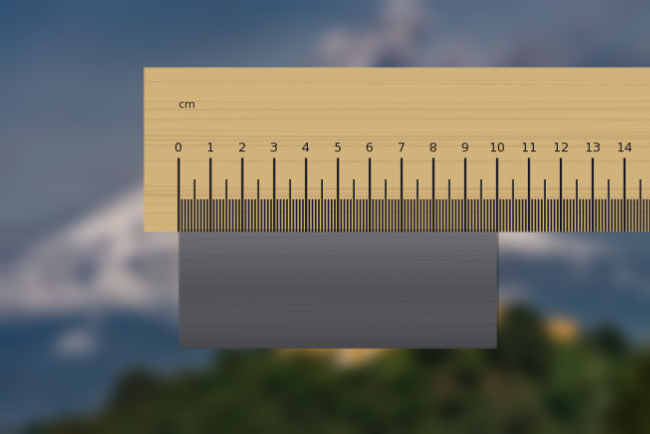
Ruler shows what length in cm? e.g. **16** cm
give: **10** cm
